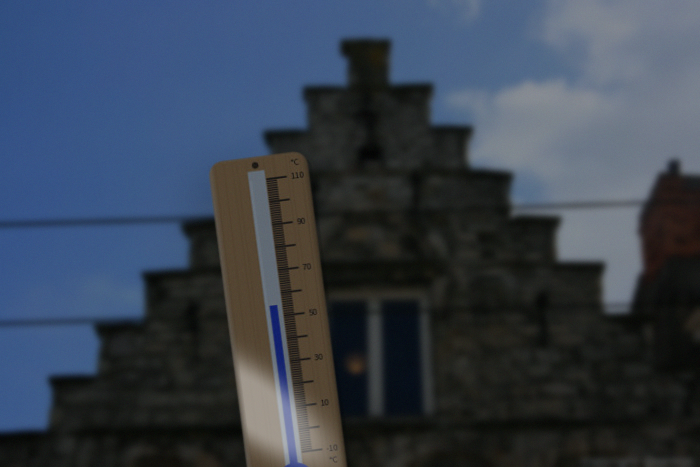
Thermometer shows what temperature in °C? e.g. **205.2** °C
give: **55** °C
